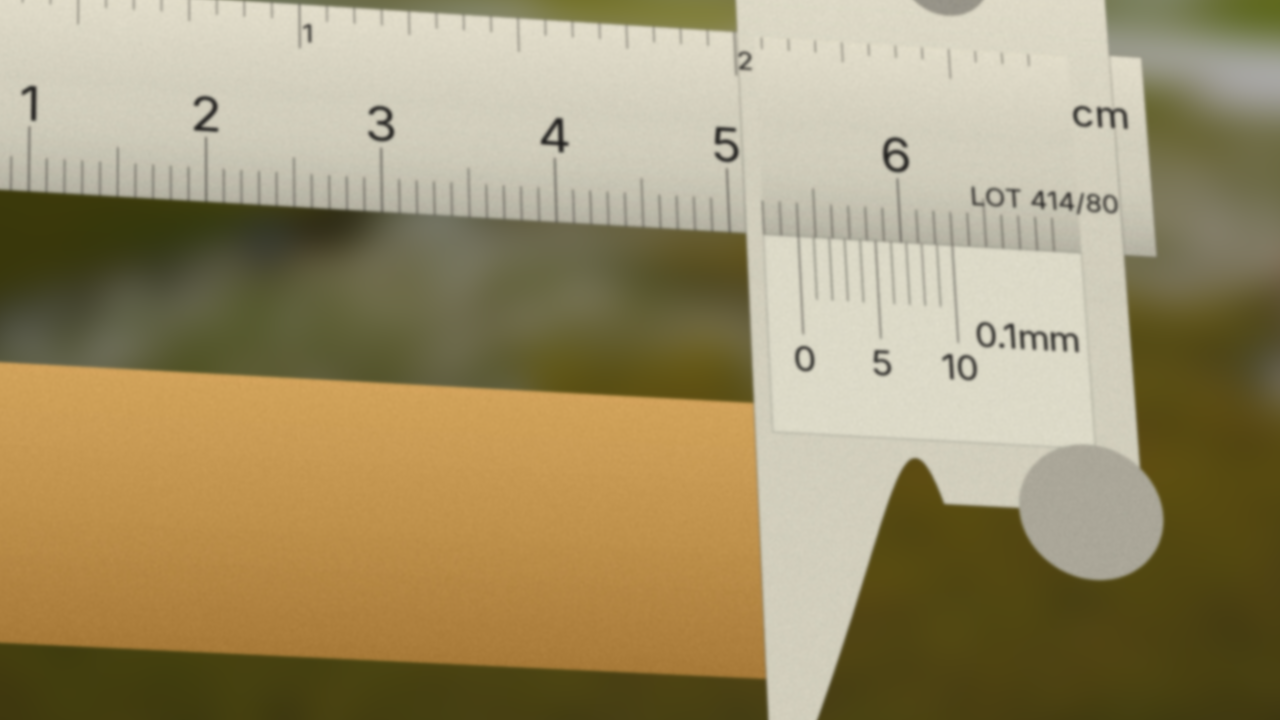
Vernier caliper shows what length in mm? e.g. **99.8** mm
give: **54.0** mm
